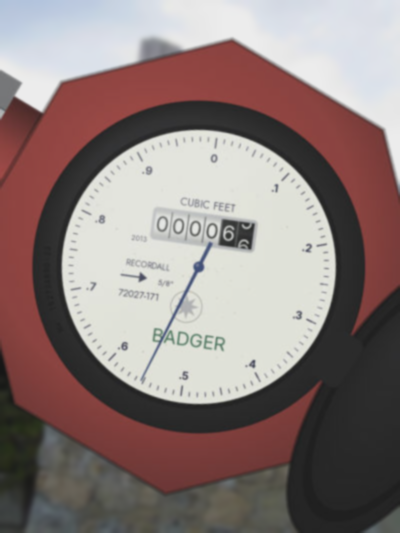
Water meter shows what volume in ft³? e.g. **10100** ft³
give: **65.55** ft³
